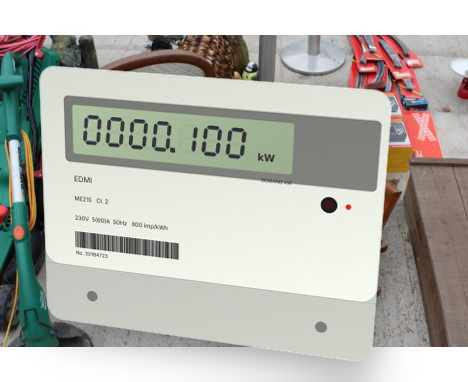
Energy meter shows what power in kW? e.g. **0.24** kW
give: **0.100** kW
